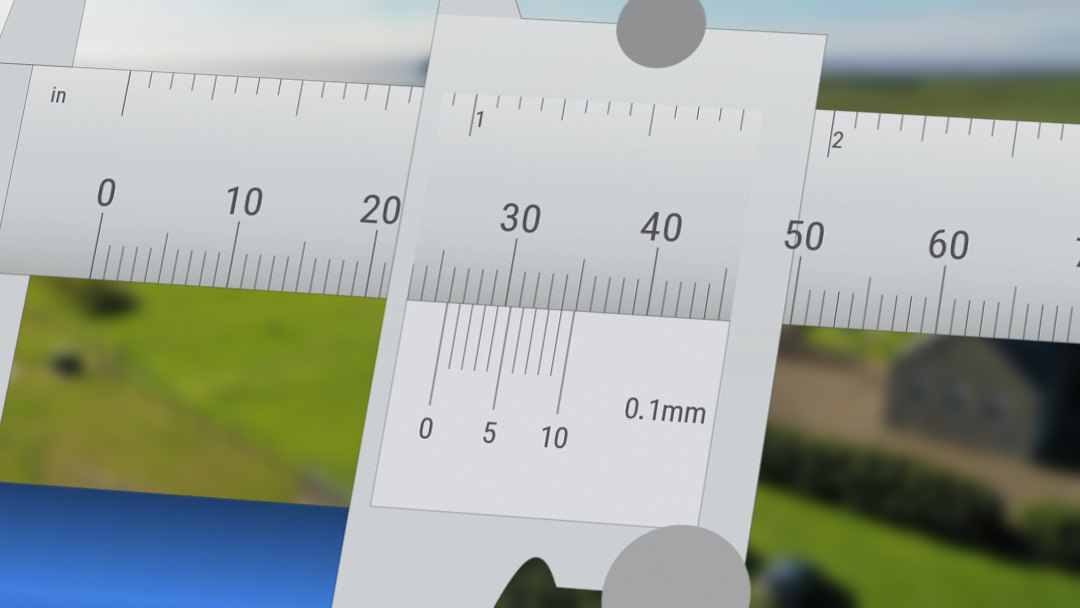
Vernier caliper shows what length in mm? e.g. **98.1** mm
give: **25.9** mm
